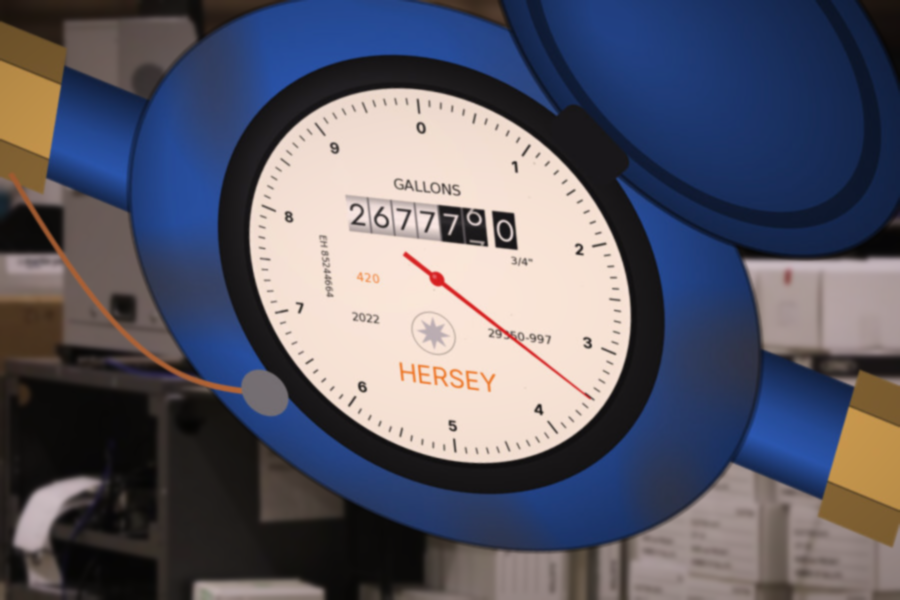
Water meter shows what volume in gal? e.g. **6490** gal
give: **2677763.5** gal
